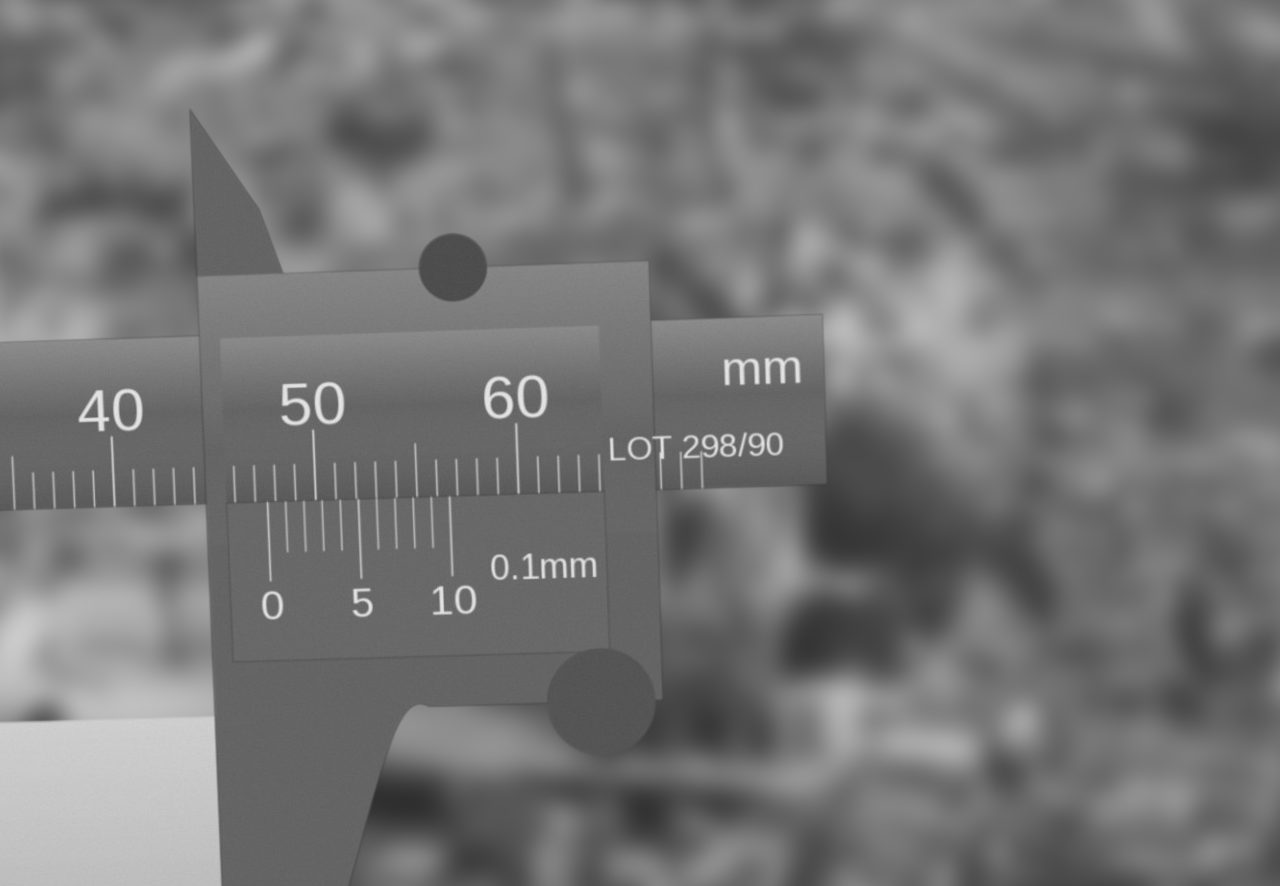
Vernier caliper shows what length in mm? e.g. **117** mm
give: **47.6** mm
